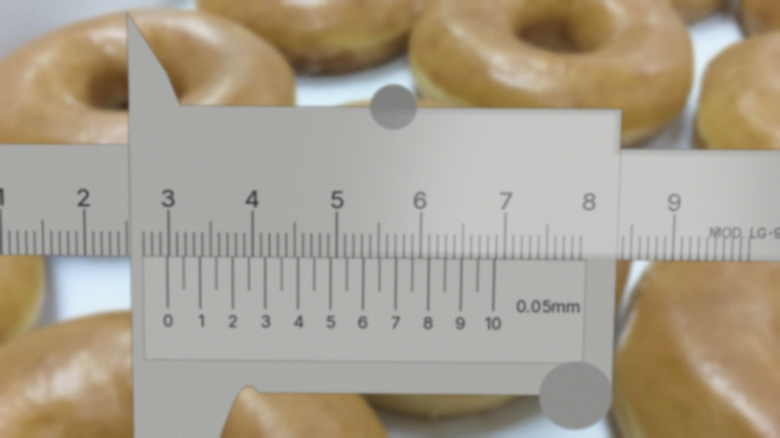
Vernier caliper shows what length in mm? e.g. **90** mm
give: **29.8** mm
